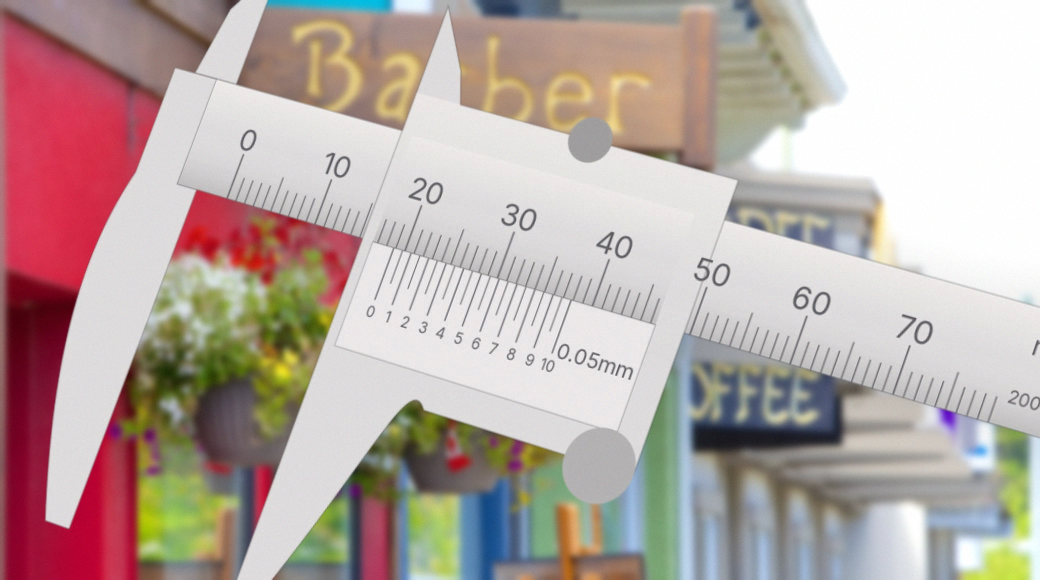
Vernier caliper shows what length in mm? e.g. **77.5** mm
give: **18.8** mm
